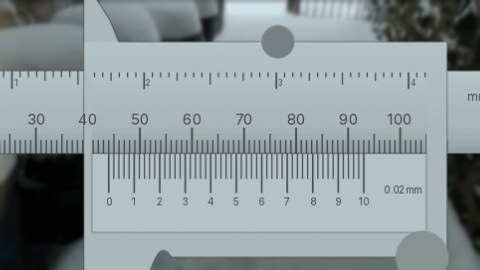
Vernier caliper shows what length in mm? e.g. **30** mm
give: **44.0** mm
